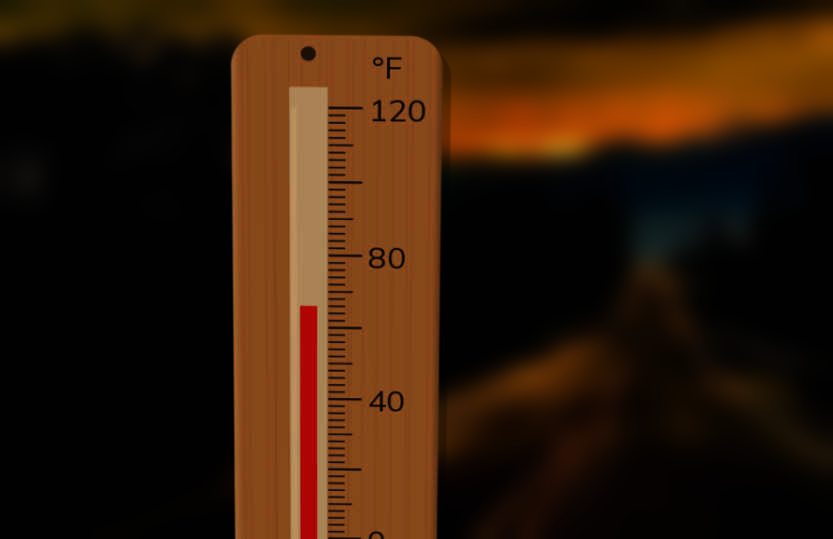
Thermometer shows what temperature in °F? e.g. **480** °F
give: **66** °F
